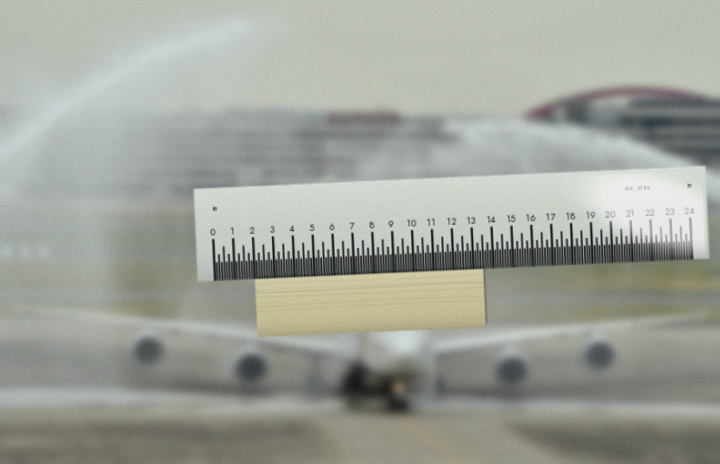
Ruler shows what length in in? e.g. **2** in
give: **11.5** in
